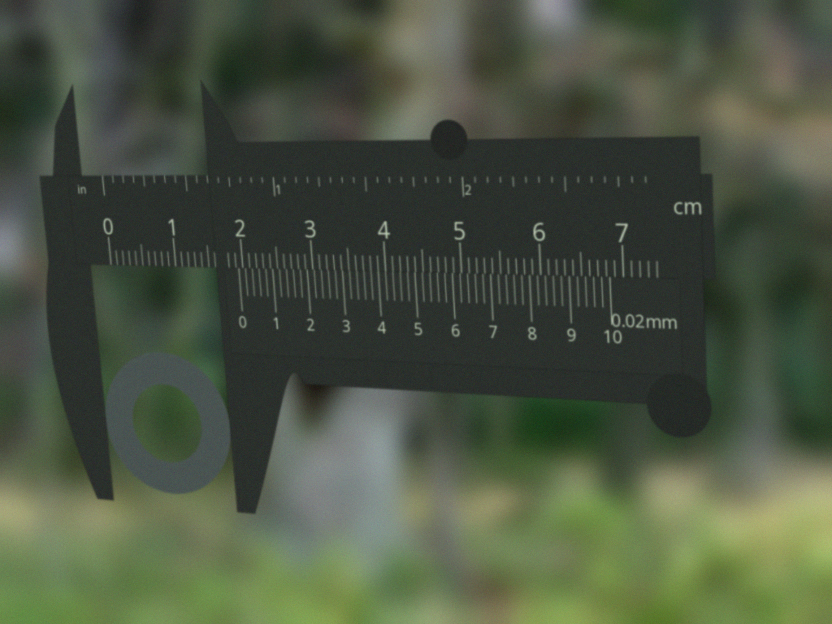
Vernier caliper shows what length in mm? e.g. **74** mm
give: **19.4** mm
